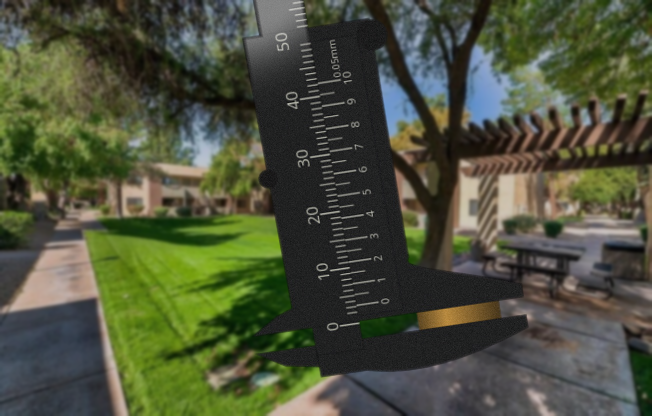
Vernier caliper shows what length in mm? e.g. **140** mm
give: **3.2** mm
